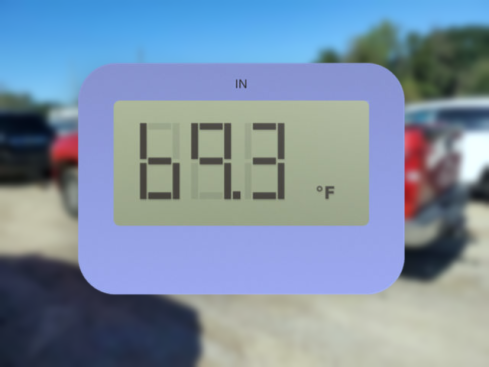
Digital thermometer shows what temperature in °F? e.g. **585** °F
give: **69.3** °F
